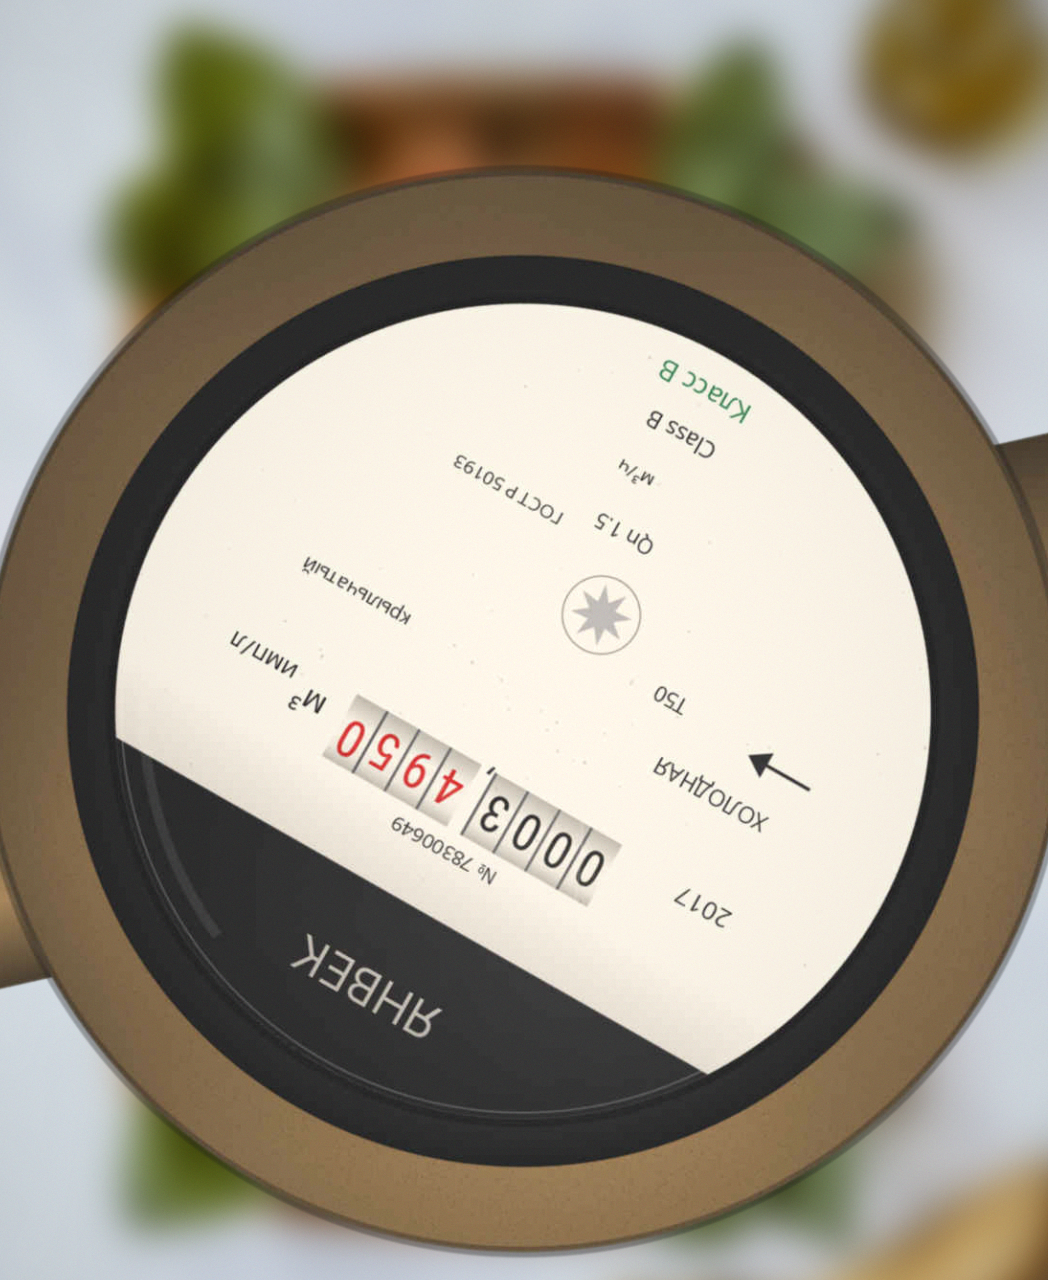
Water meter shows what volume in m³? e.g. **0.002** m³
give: **3.4950** m³
